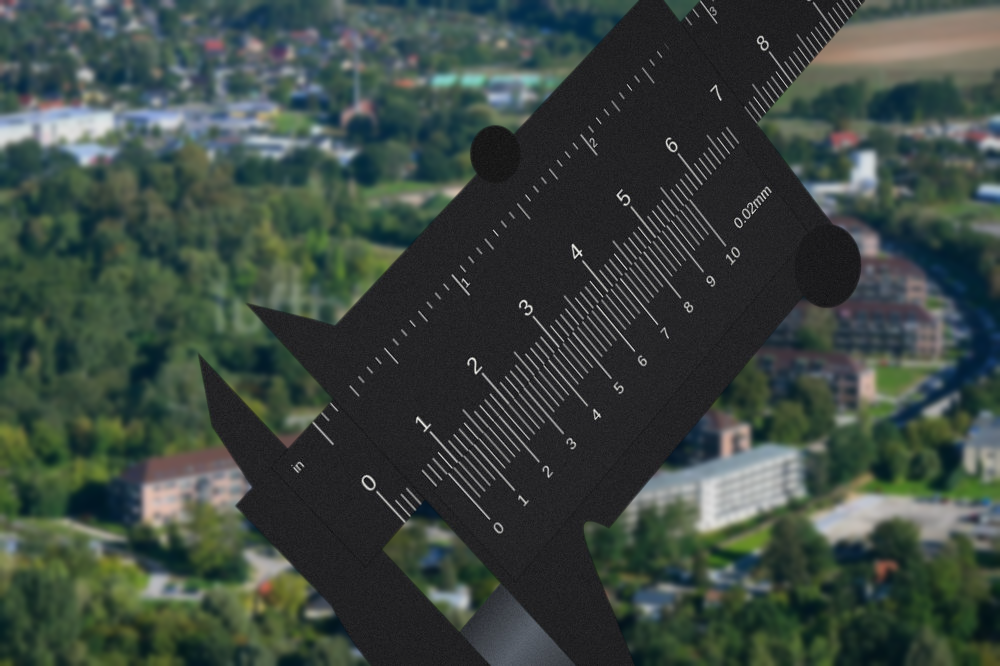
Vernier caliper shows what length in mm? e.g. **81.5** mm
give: **8.2** mm
